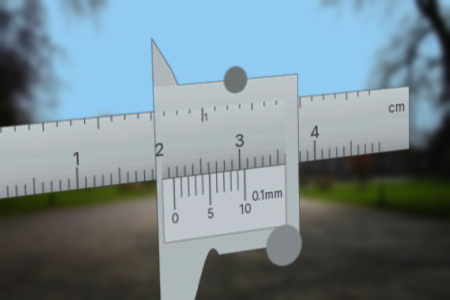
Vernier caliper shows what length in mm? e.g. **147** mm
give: **21.6** mm
